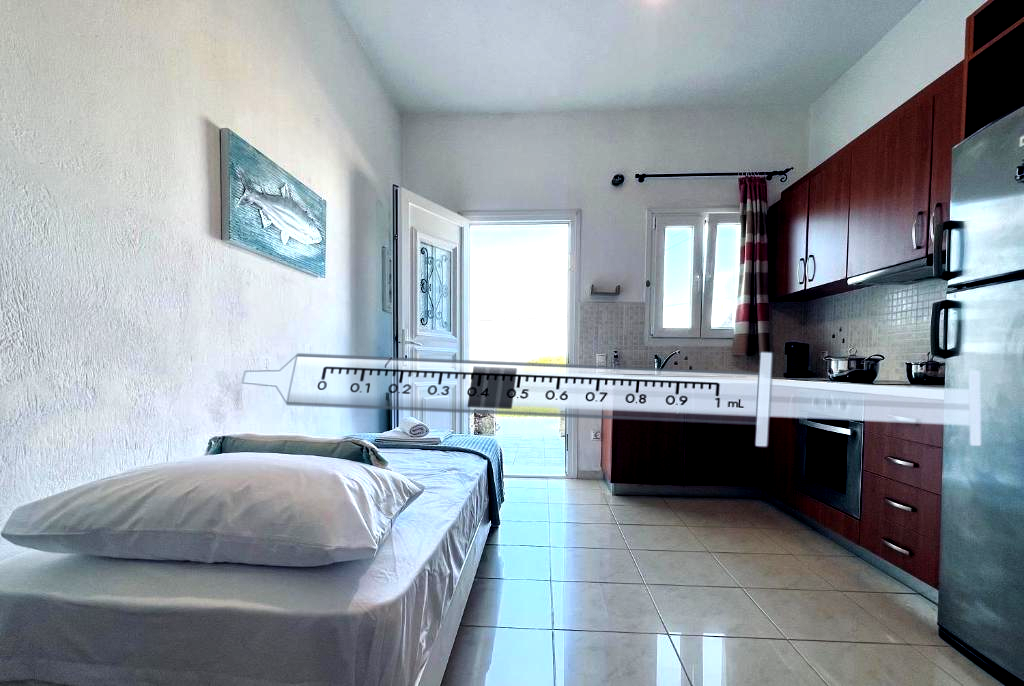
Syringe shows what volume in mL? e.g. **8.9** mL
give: **0.38** mL
